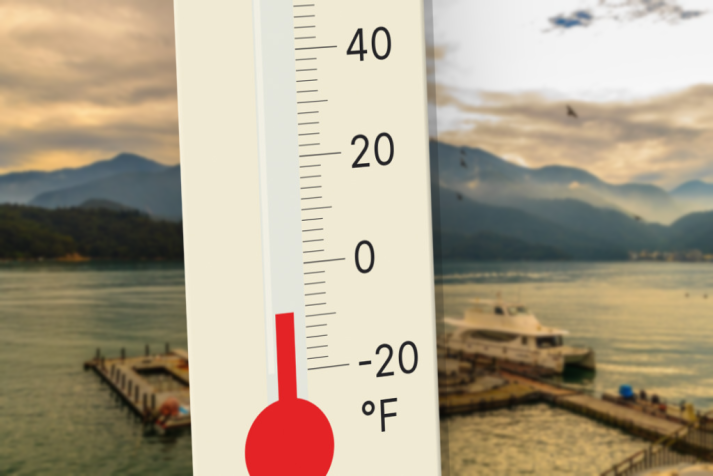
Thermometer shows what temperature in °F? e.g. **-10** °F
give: **-9** °F
